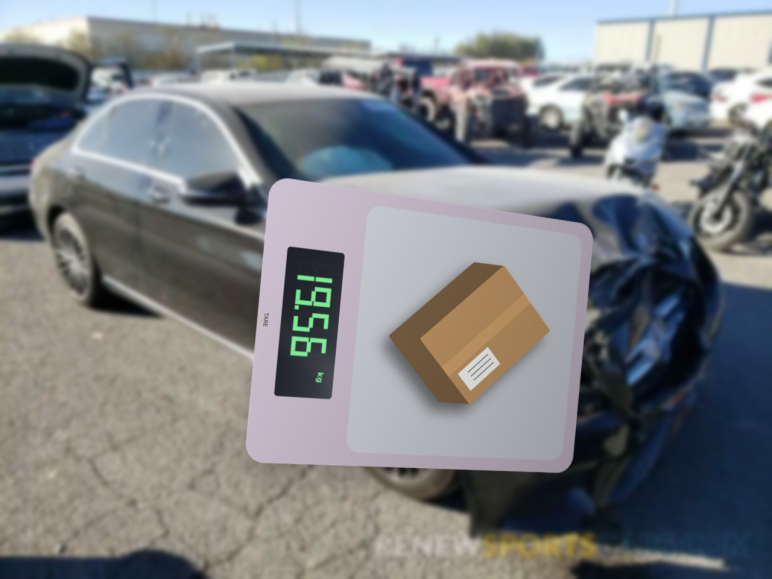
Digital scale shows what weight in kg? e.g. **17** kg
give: **19.56** kg
